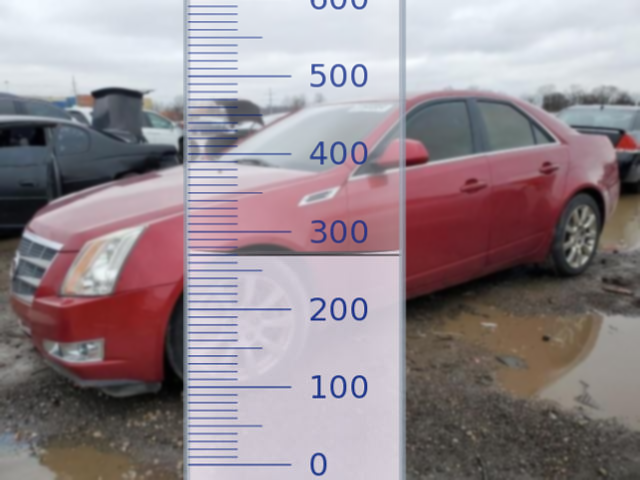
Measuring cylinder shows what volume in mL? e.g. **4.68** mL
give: **270** mL
